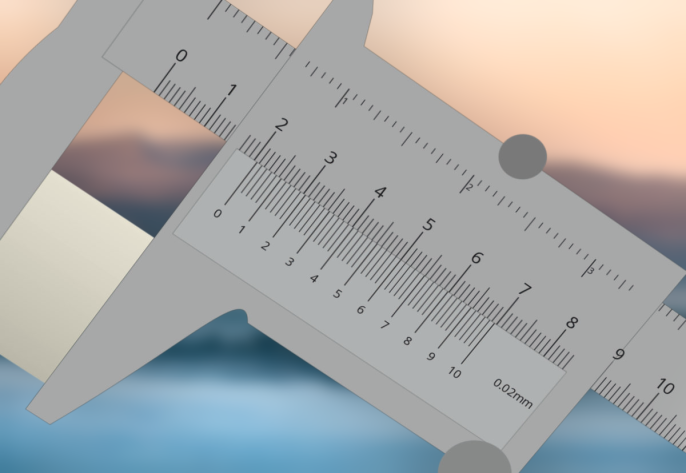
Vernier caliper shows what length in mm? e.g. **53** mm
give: **20.6** mm
